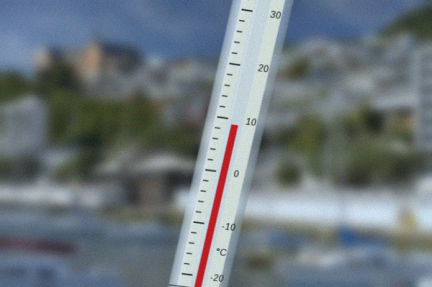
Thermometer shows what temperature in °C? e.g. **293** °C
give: **9** °C
